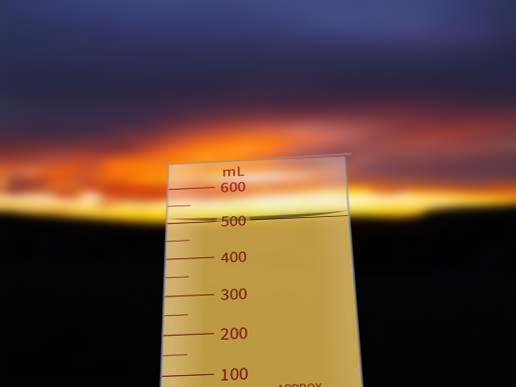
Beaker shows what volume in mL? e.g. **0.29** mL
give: **500** mL
